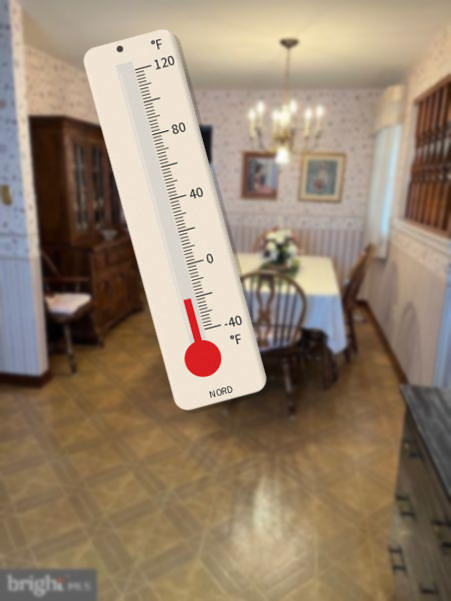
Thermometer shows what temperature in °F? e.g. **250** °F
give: **-20** °F
